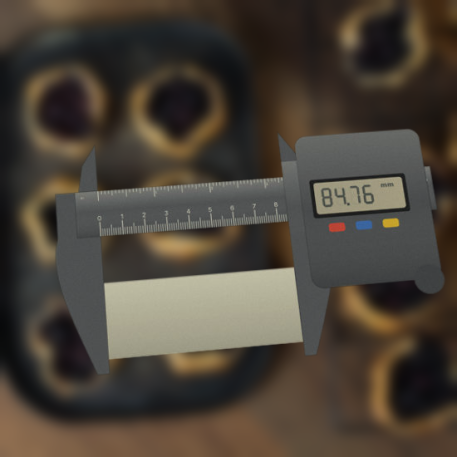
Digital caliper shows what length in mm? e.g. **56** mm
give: **84.76** mm
